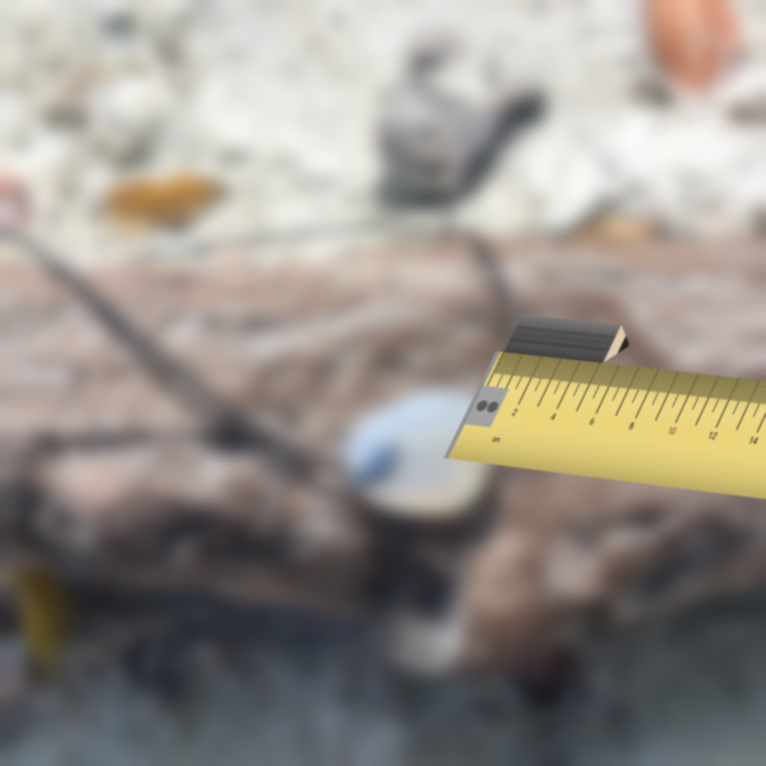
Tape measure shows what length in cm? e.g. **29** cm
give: **6** cm
